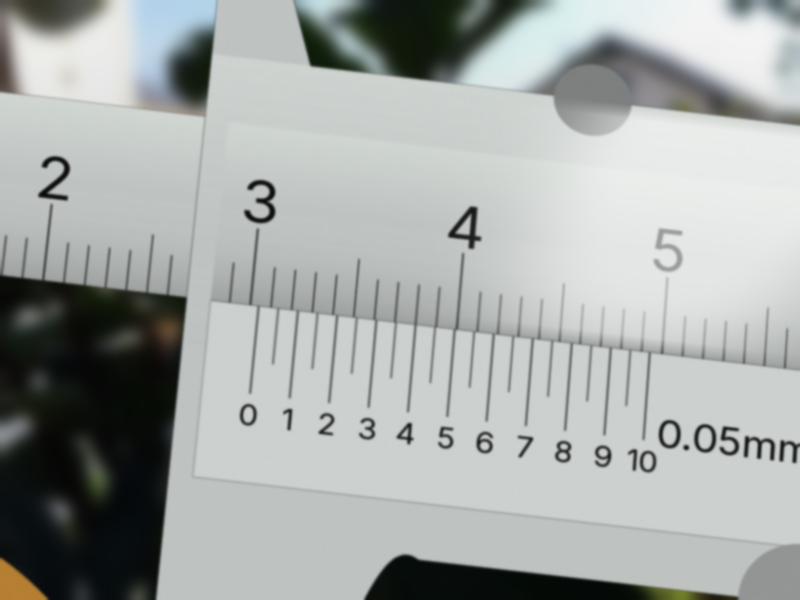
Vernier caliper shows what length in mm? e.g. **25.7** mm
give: **30.4** mm
